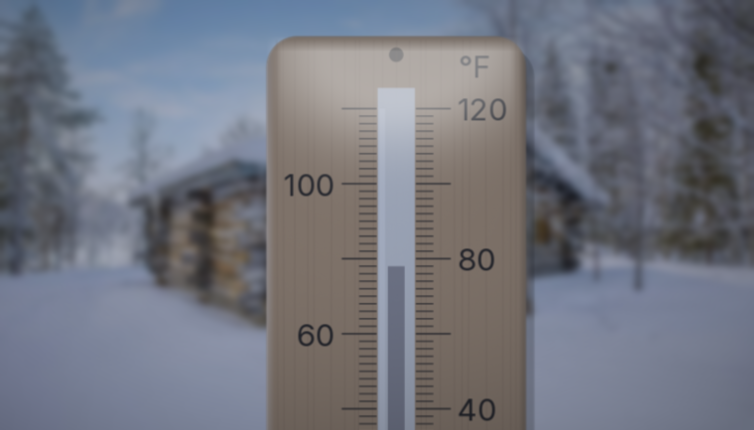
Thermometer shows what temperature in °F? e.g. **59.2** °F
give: **78** °F
